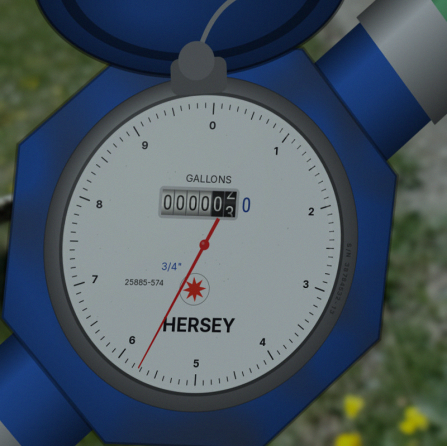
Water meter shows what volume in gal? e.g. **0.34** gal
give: **25.7** gal
